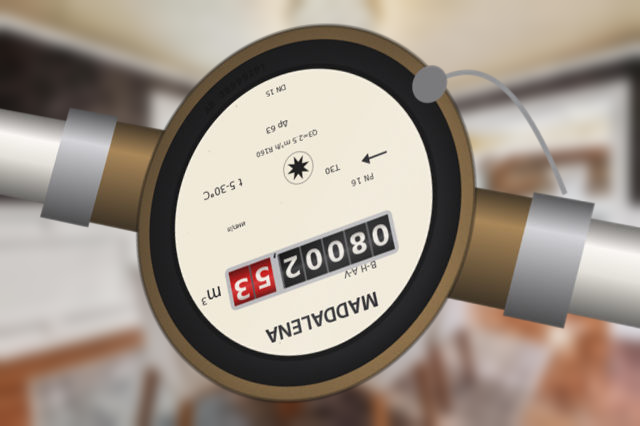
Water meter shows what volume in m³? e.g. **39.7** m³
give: **8002.53** m³
